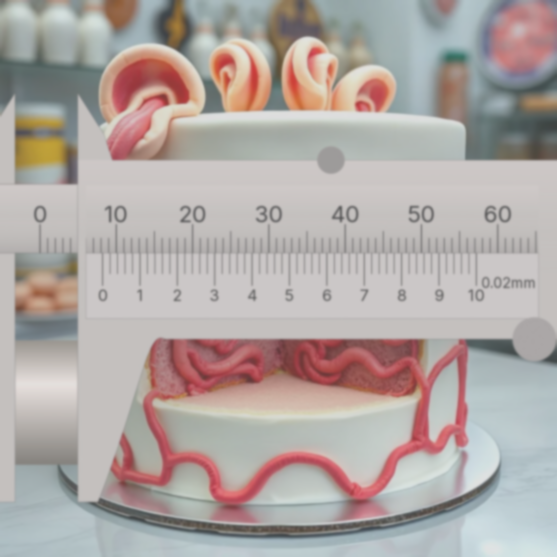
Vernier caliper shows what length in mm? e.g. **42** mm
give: **8.2** mm
